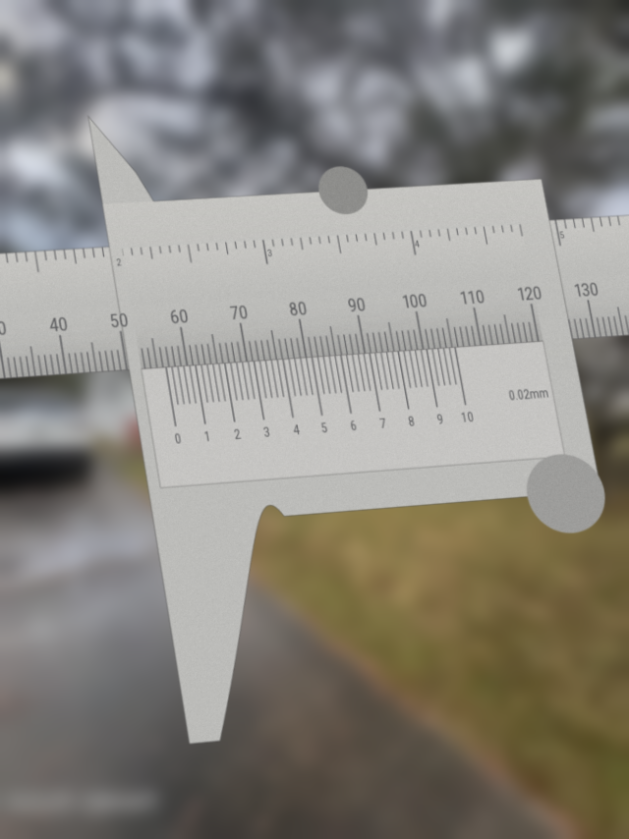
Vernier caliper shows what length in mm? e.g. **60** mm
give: **56.5** mm
